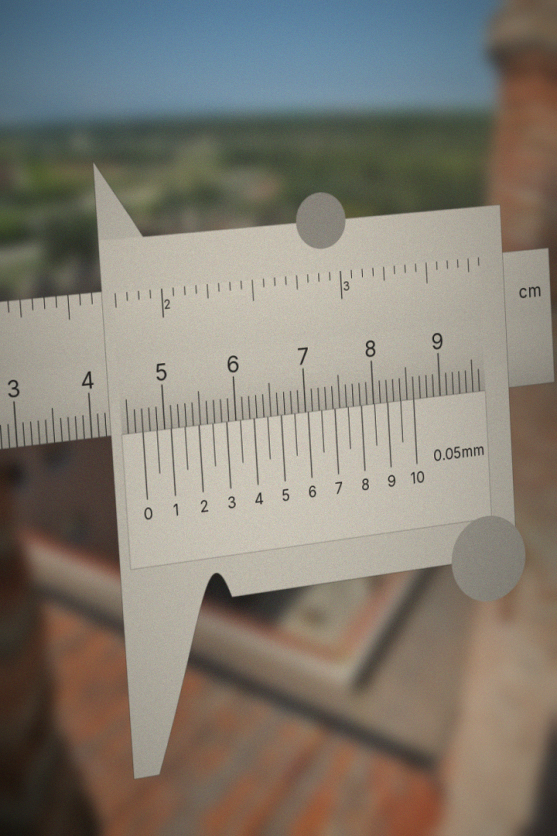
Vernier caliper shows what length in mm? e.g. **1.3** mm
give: **47.0** mm
